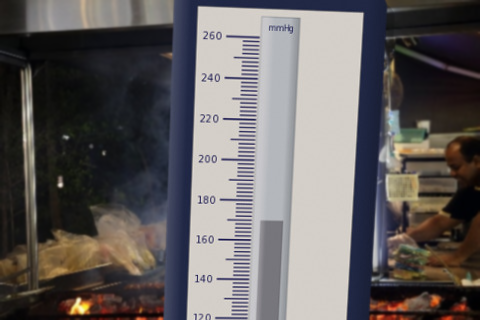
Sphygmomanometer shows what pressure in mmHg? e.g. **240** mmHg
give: **170** mmHg
